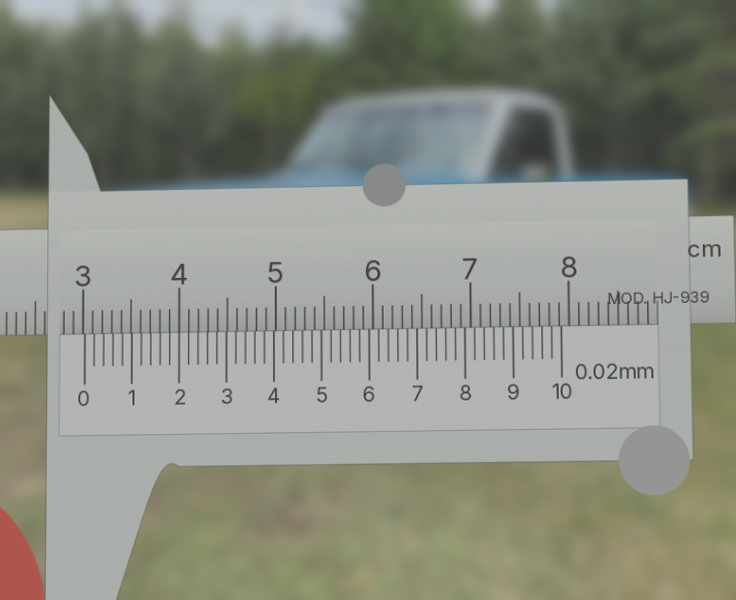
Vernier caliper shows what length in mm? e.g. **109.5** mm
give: **30.2** mm
